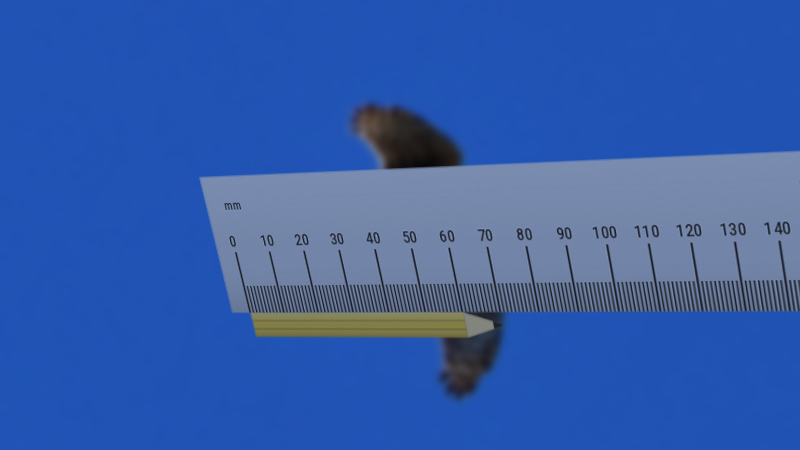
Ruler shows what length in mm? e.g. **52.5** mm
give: **70** mm
